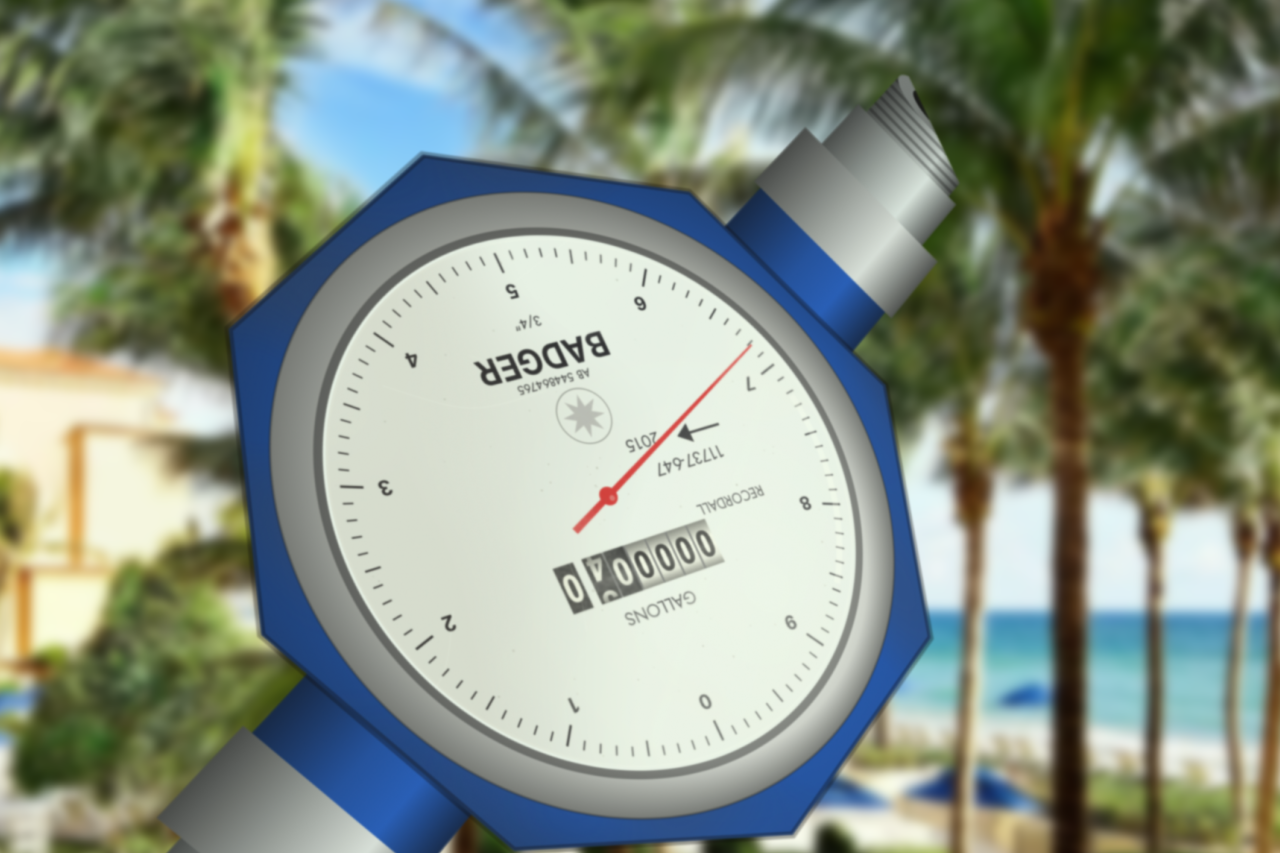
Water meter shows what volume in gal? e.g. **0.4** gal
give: **36.8** gal
